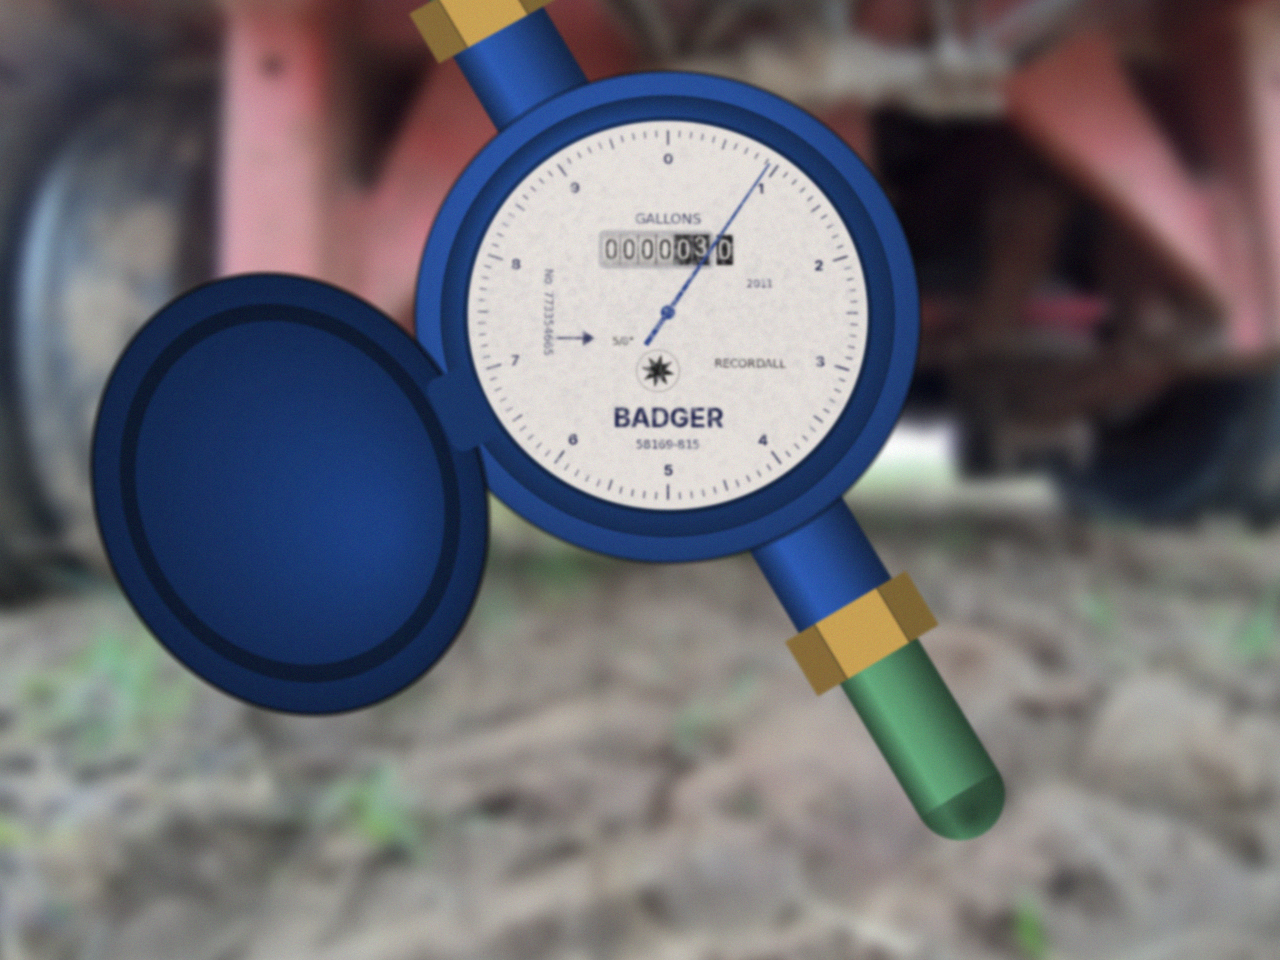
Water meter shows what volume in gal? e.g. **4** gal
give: **30.9** gal
